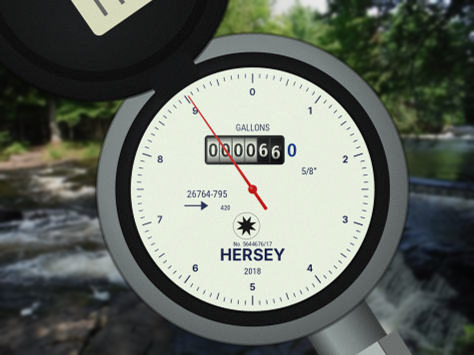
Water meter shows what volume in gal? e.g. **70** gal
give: **659.0** gal
